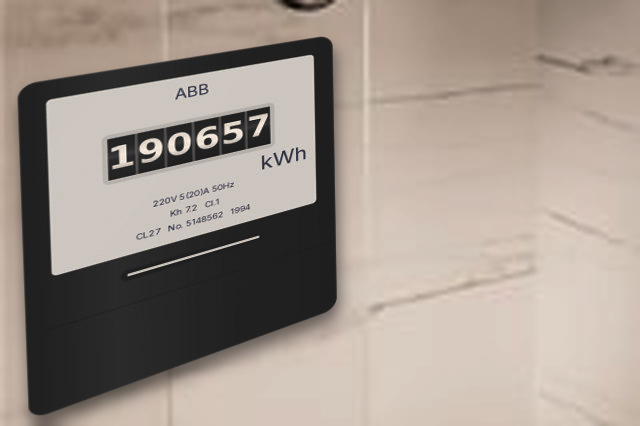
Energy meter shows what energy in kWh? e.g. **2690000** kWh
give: **190657** kWh
